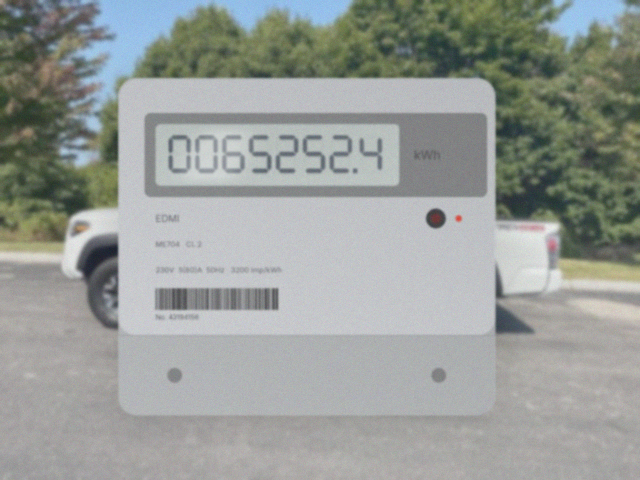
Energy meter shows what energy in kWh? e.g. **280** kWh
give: **65252.4** kWh
